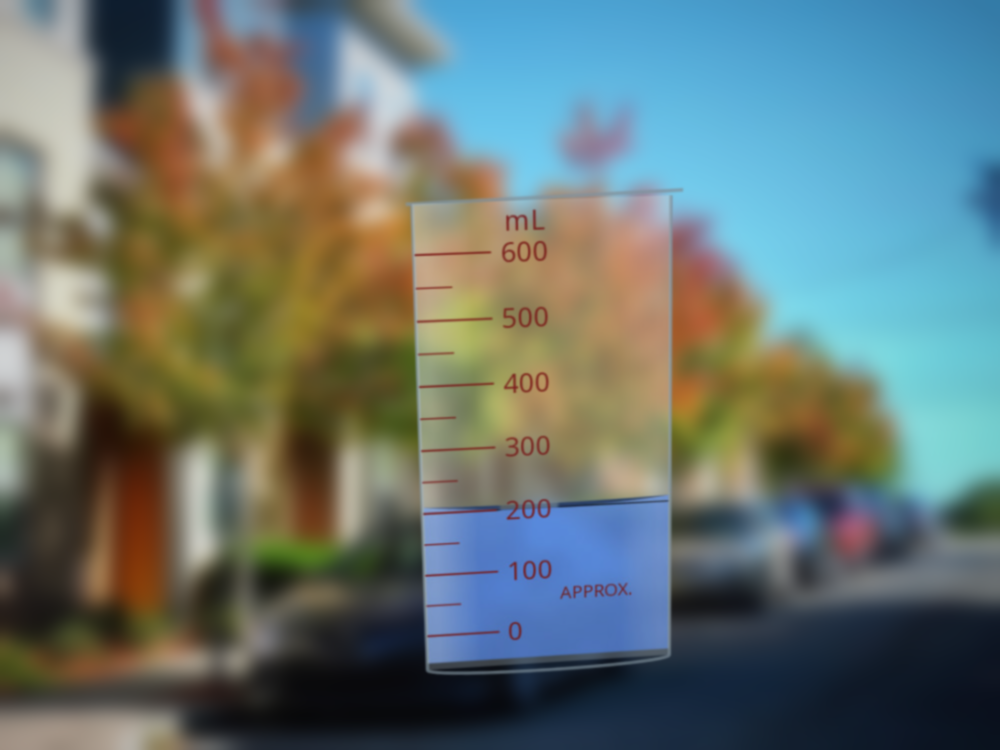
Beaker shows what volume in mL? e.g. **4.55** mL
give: **200** mL
